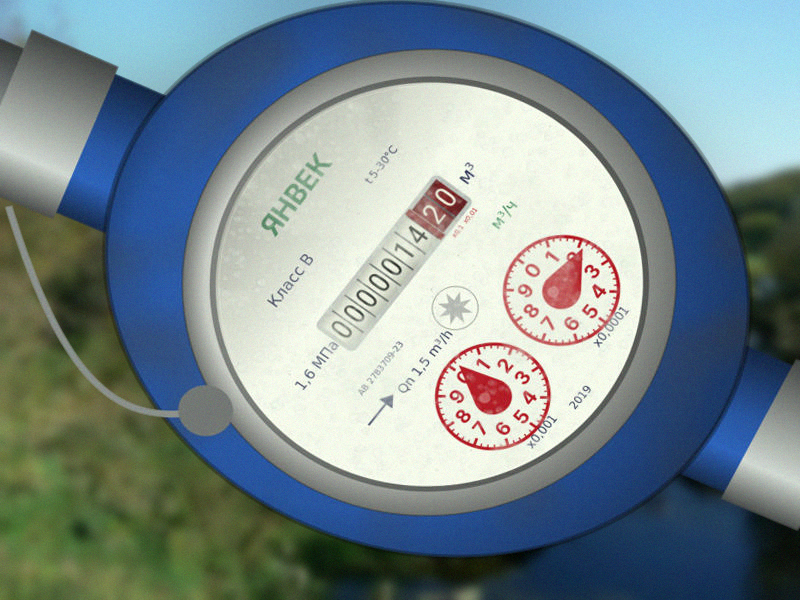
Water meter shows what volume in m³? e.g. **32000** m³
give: **14.2002** m³
